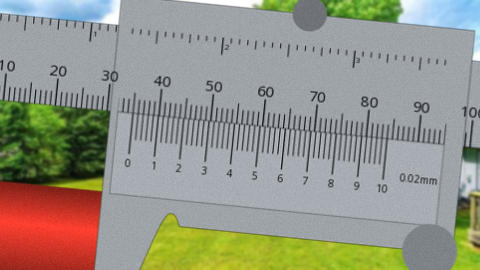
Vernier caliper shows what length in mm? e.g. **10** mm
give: **35.0** mm
